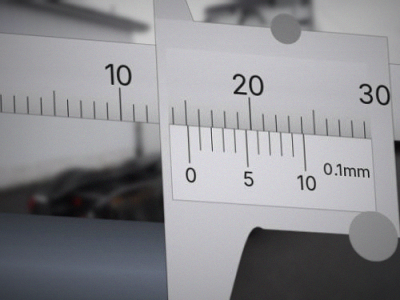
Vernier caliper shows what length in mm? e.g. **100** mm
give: **15.1** mm
